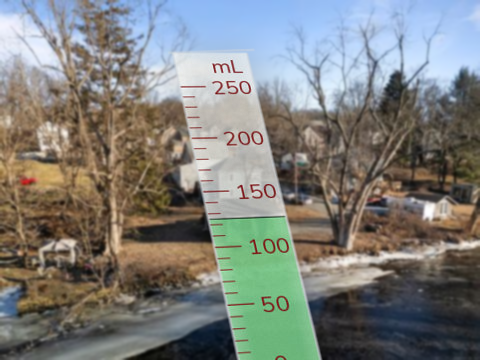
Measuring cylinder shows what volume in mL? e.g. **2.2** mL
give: **125** mL
